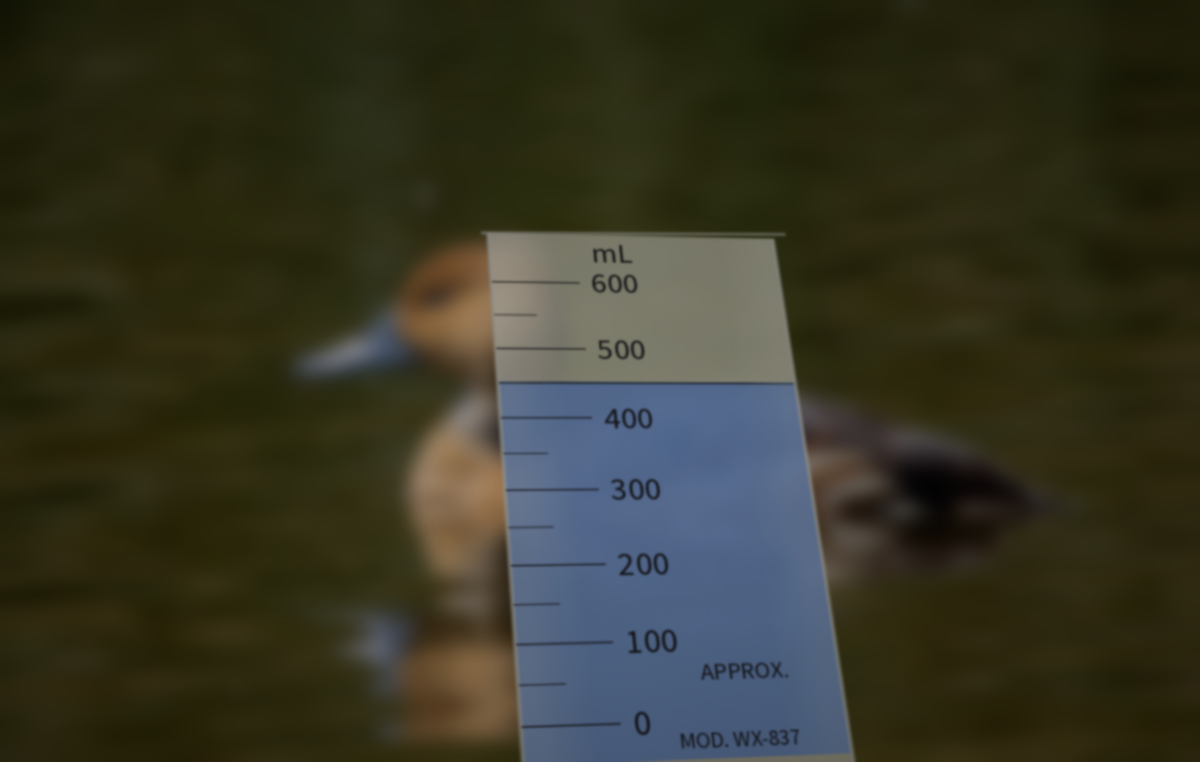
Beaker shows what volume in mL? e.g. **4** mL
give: **450** mL
